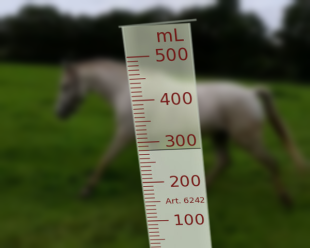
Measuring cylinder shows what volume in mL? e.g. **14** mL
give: **280** mL
